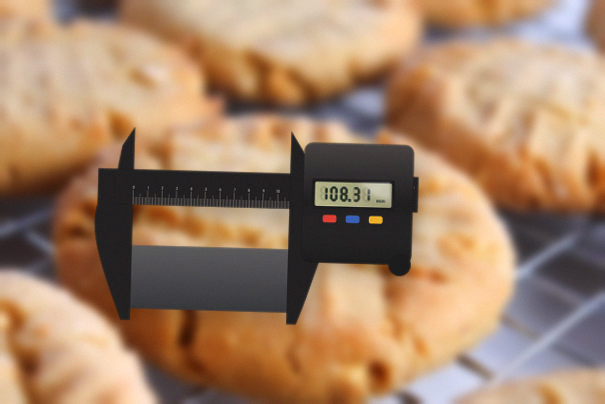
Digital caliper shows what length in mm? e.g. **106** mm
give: **108.31** mm
